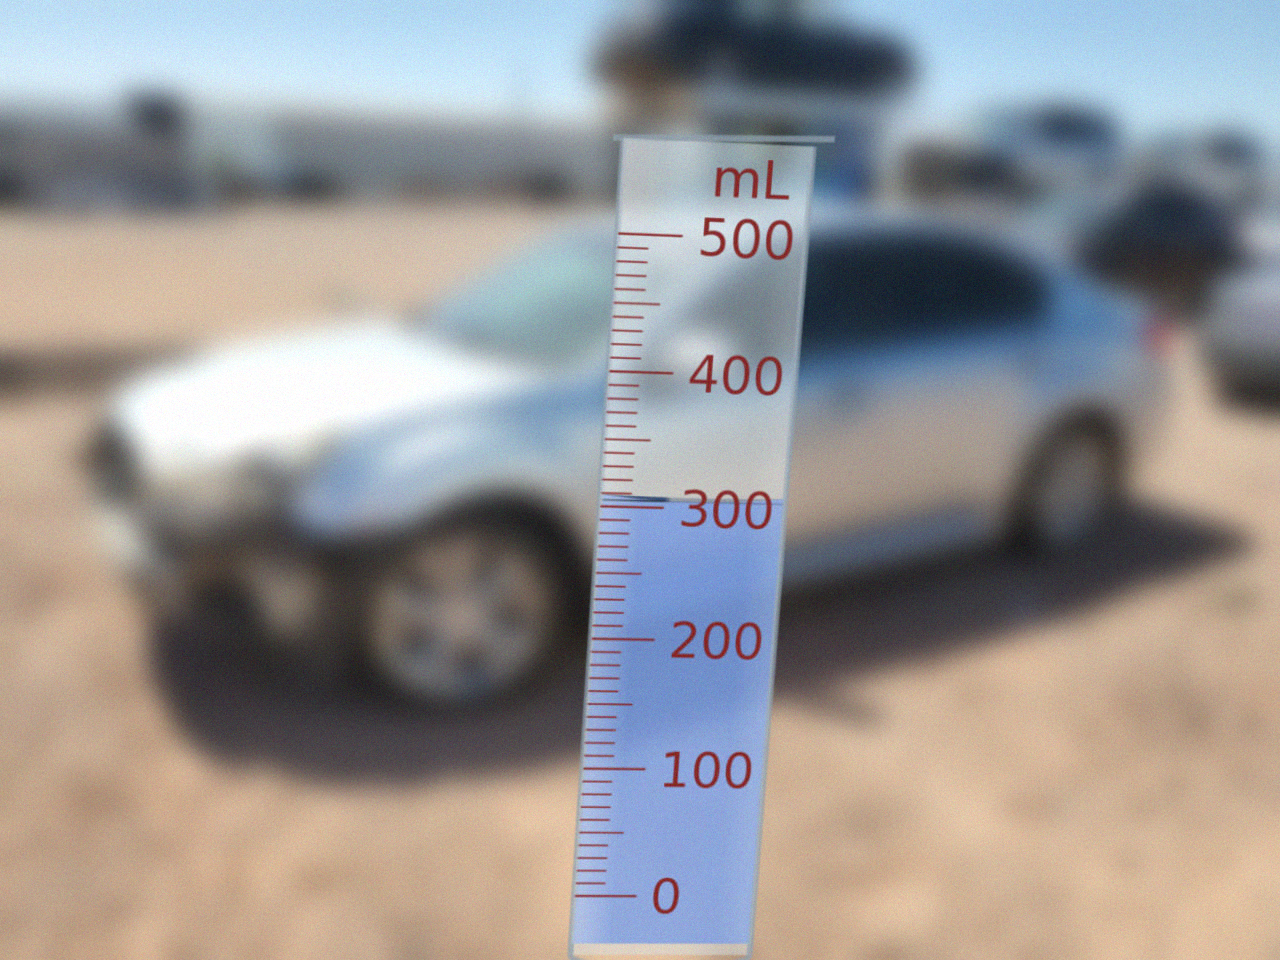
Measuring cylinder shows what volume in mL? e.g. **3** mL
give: **305** mL
